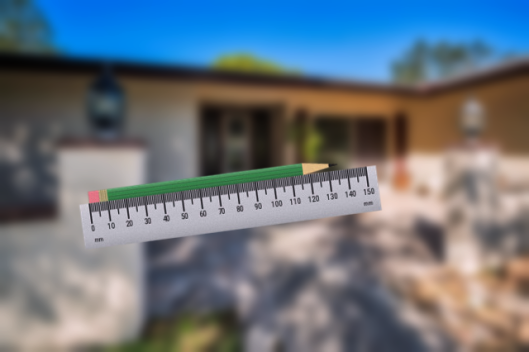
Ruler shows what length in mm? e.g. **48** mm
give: **135** mm
